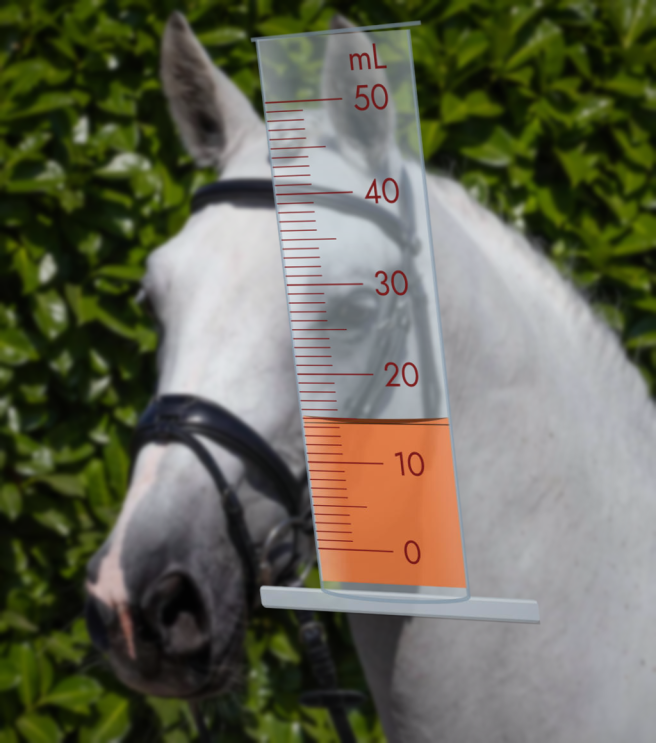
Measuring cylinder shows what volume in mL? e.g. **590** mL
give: **14.5** mL
